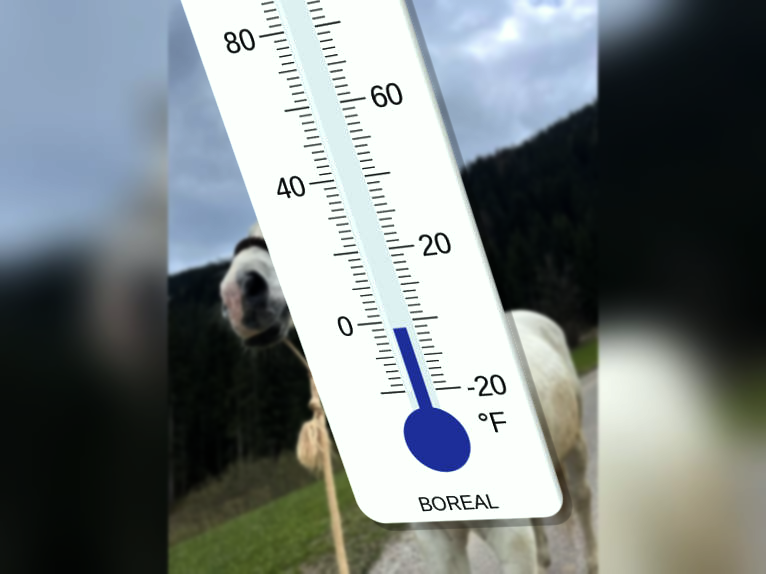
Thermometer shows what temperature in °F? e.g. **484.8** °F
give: **-2** °F
